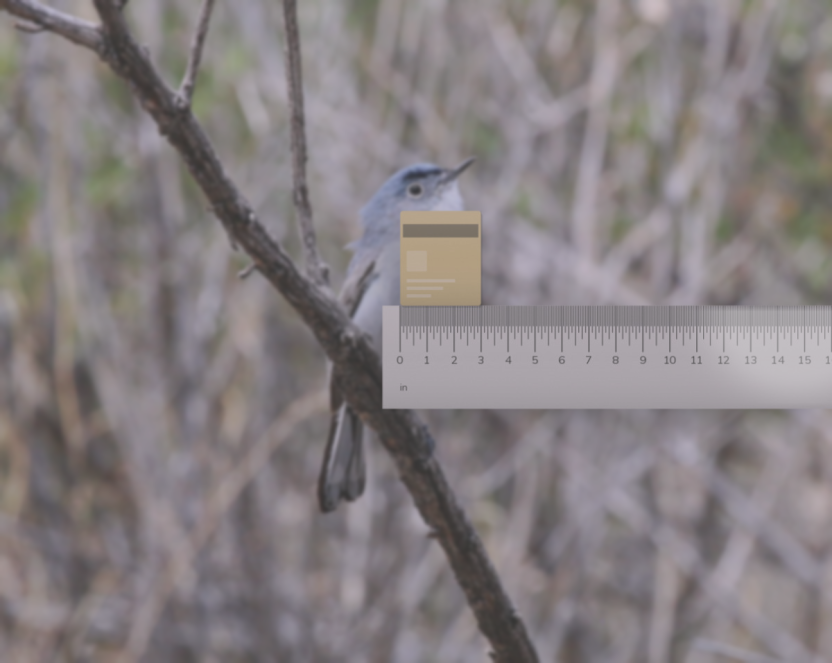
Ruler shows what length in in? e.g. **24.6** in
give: **3** in
